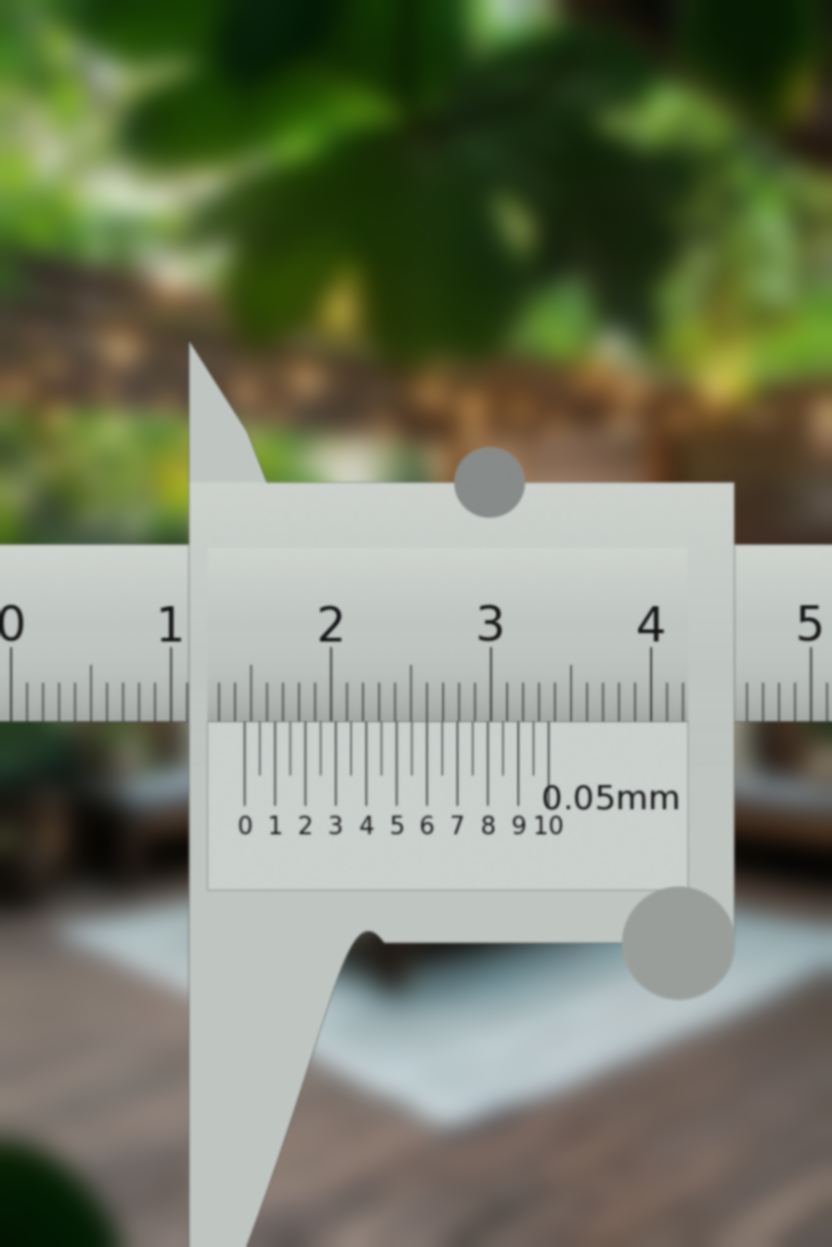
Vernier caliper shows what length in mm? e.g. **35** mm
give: **14.6** mm
